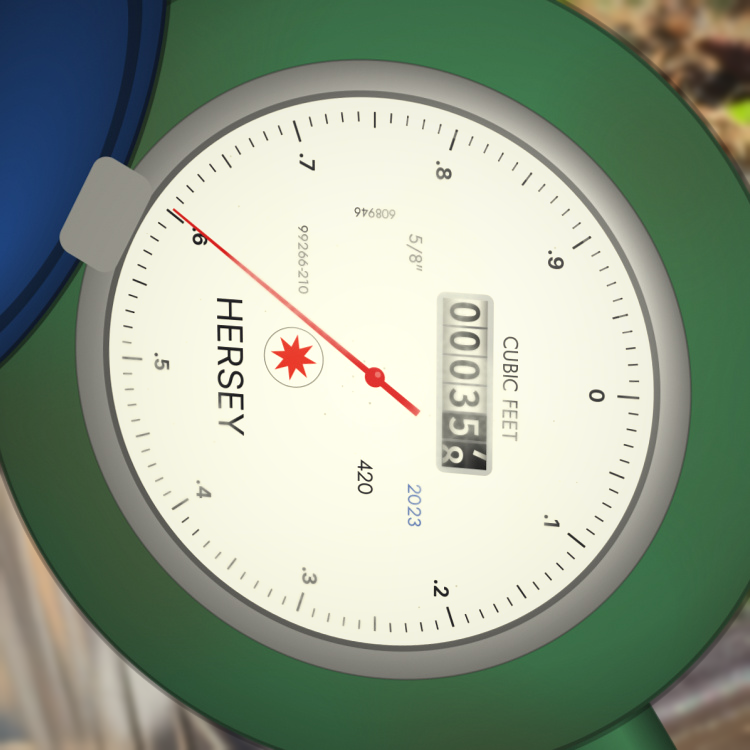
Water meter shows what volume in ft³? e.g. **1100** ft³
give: **357.60** ft³
